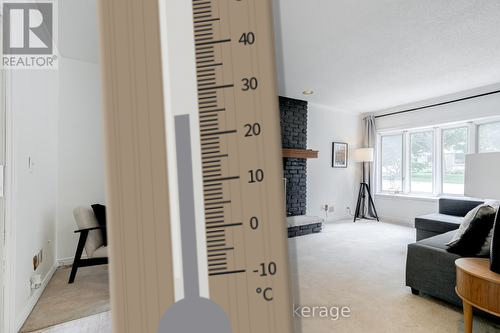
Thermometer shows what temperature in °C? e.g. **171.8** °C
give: **25** °C
